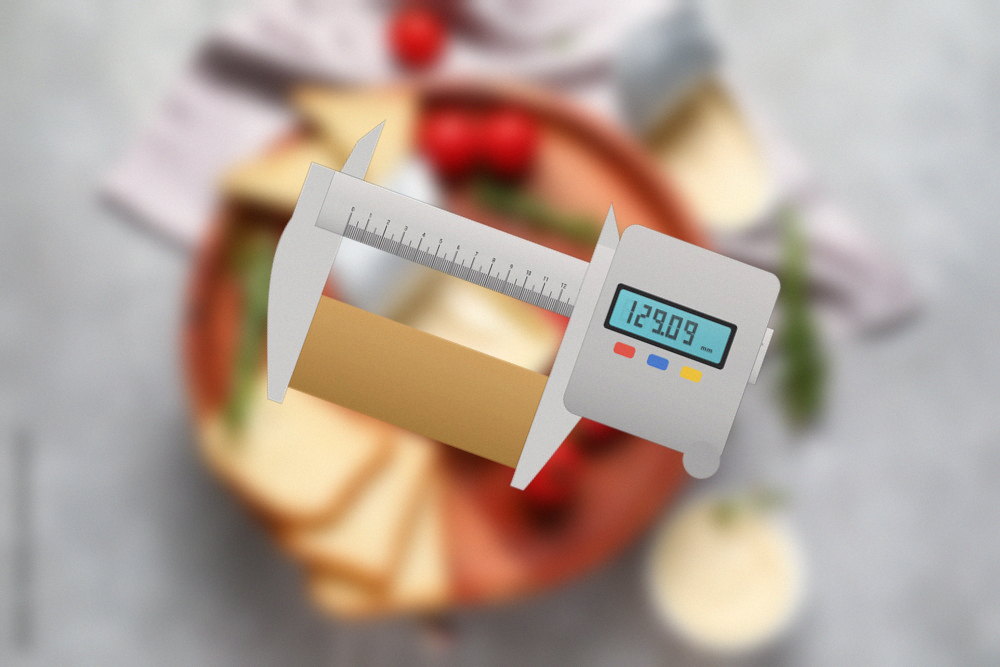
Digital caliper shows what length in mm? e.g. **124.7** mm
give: **129.09** mm
